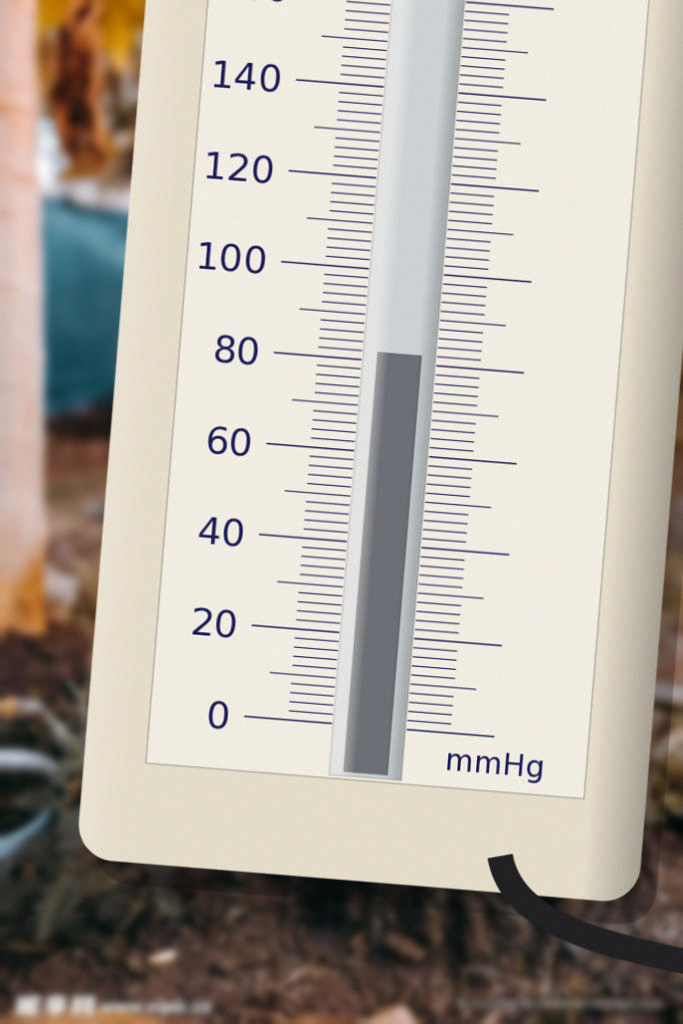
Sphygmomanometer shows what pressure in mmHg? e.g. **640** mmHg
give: **82** mmHg
